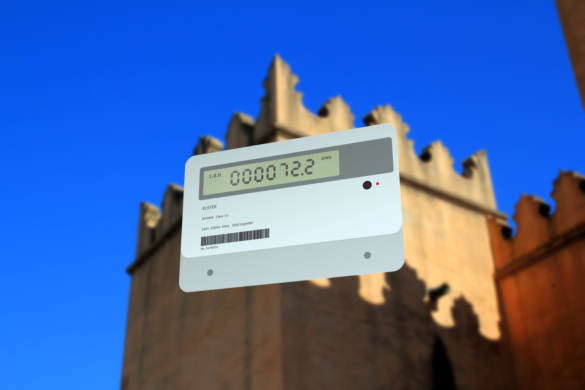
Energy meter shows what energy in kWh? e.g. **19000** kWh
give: **72.2** kWh
